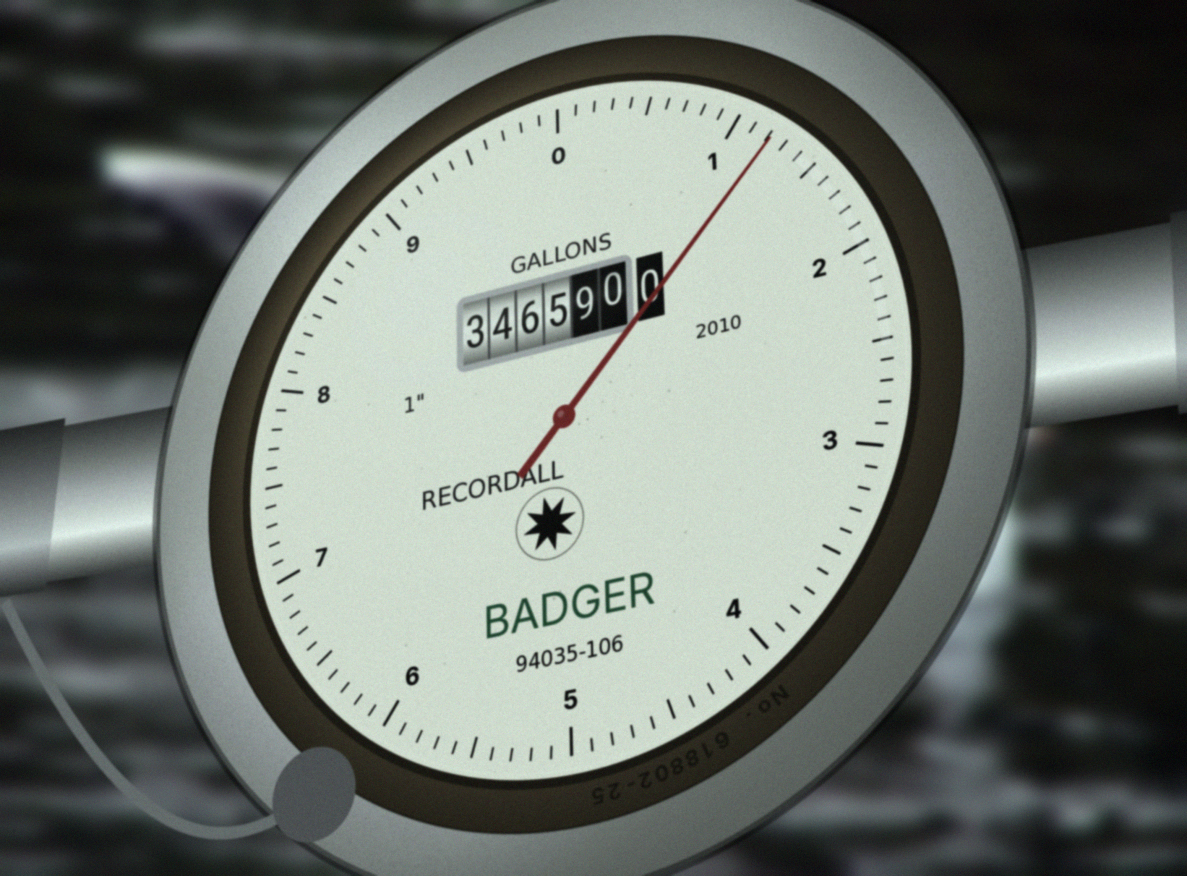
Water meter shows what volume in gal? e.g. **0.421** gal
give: **3465901.2** gal
